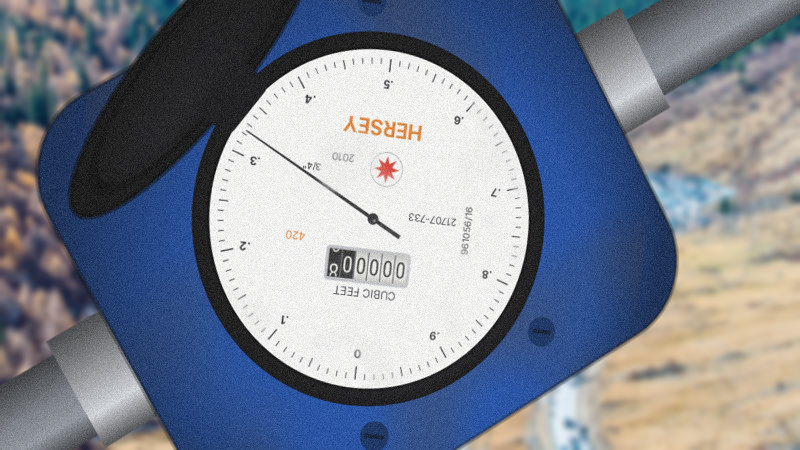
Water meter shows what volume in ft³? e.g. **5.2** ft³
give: **8.32** ft³
